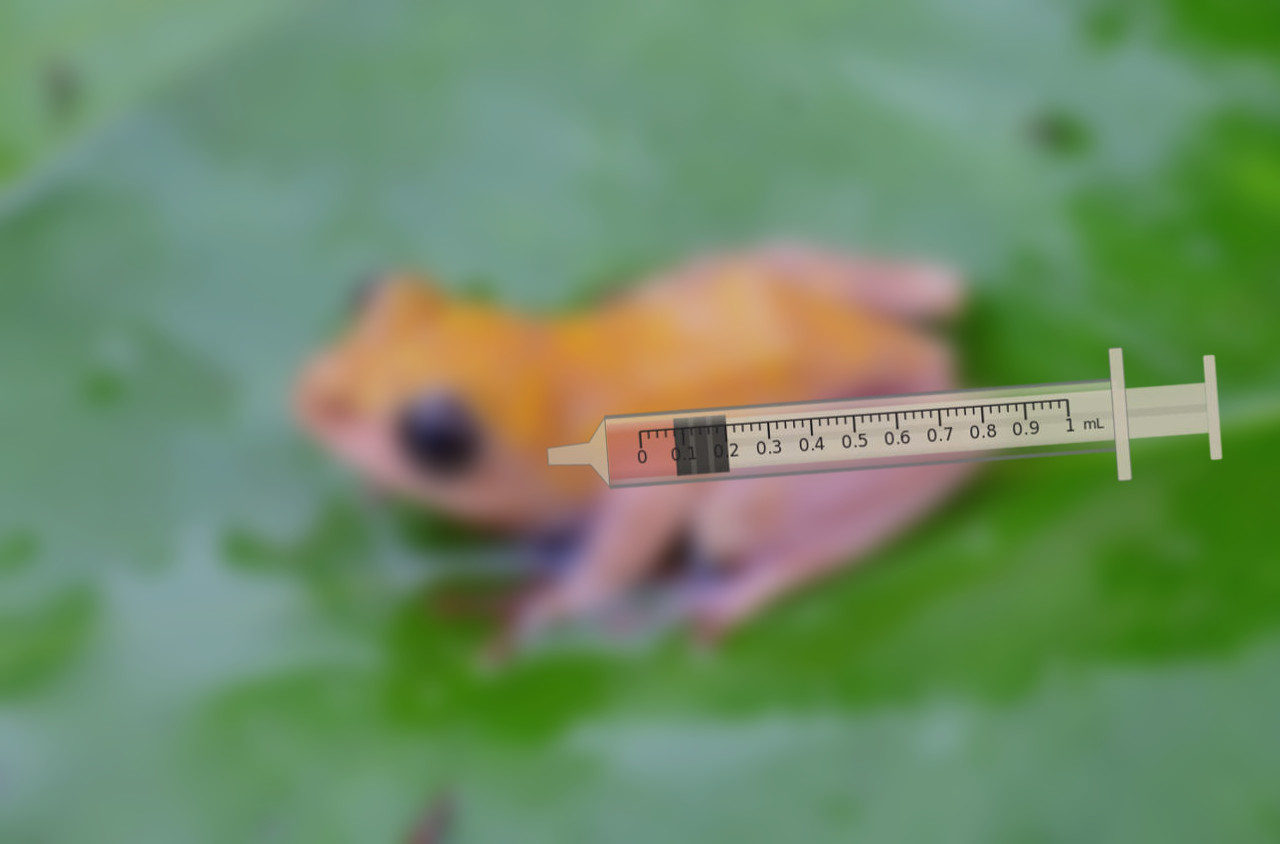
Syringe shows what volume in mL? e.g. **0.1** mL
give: **0.08** mL
